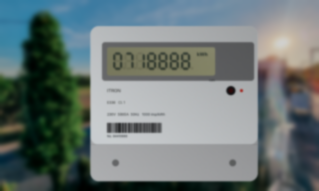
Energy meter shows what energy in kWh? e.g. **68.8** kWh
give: **718888** kWh
